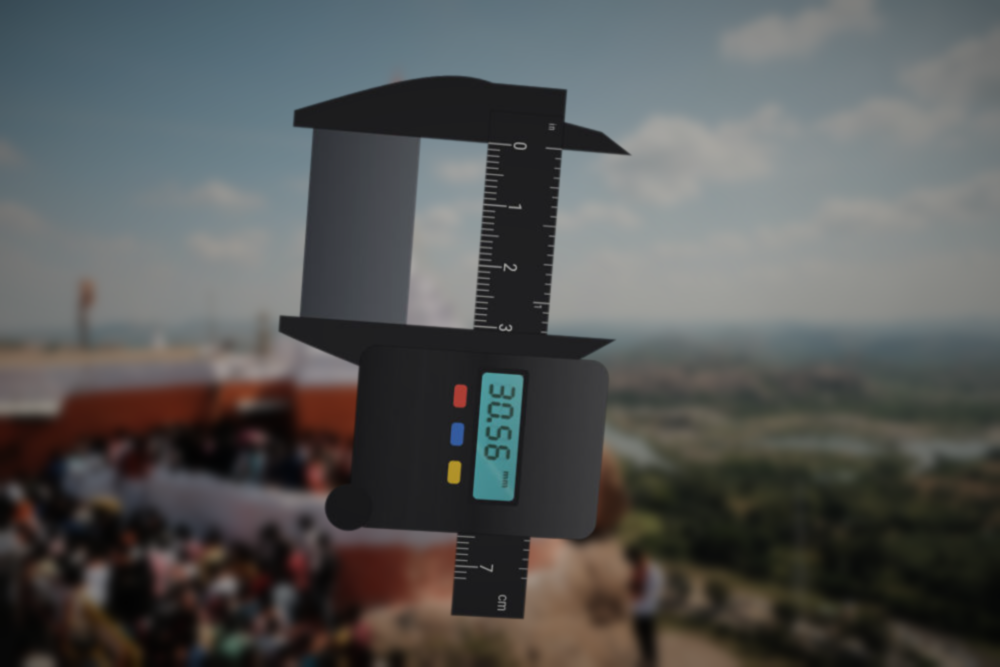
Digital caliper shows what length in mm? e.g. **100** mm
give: **30.56** mm
